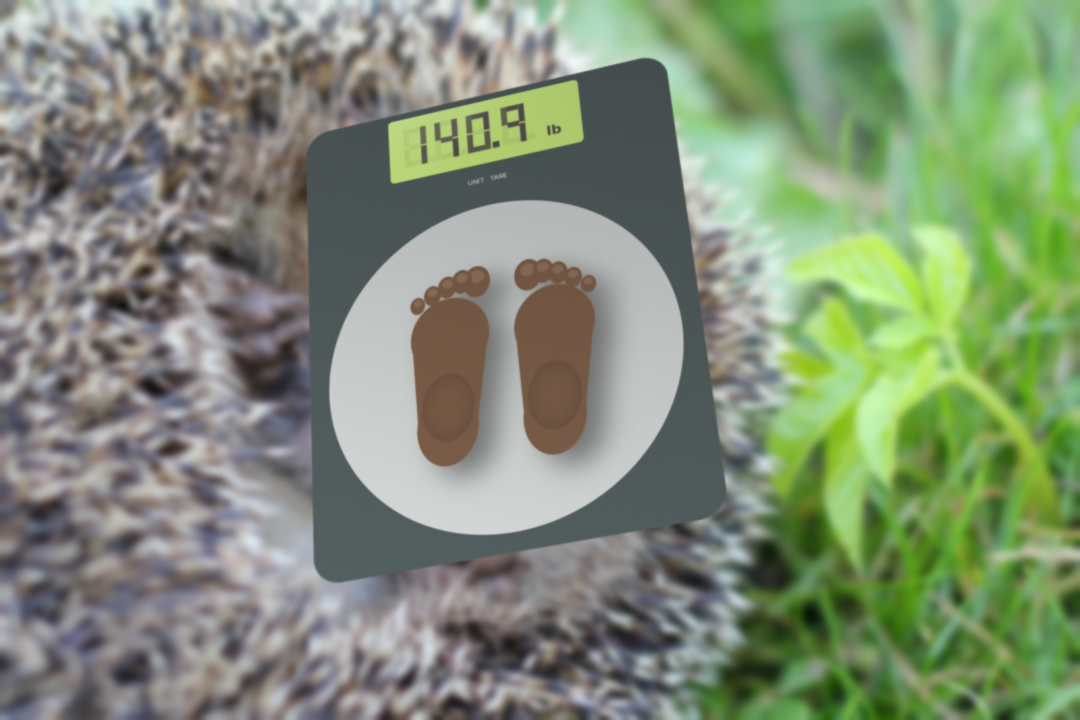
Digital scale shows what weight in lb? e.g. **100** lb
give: **140.9** lb
